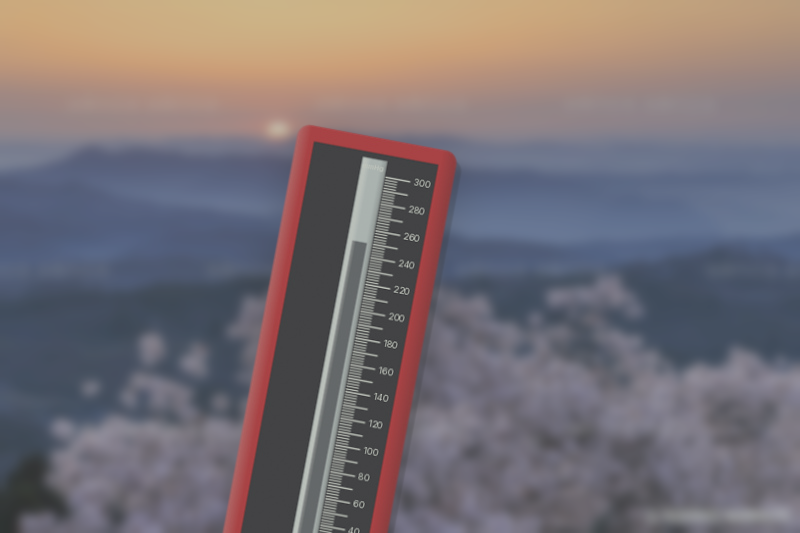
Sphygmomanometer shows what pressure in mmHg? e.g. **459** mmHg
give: **250** mmHg
